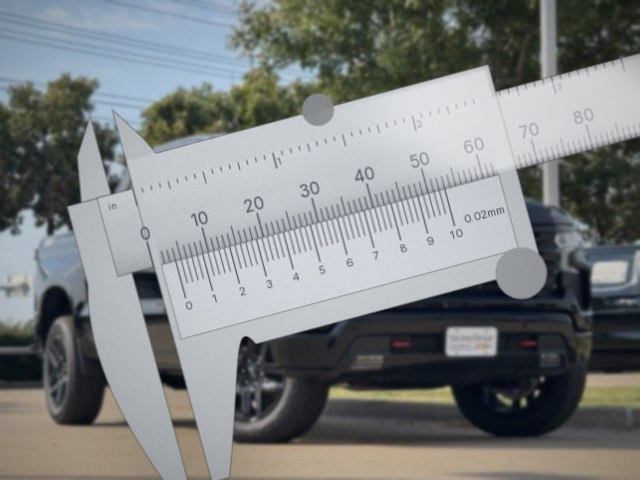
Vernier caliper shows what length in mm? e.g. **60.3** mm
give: **4.0** mm
